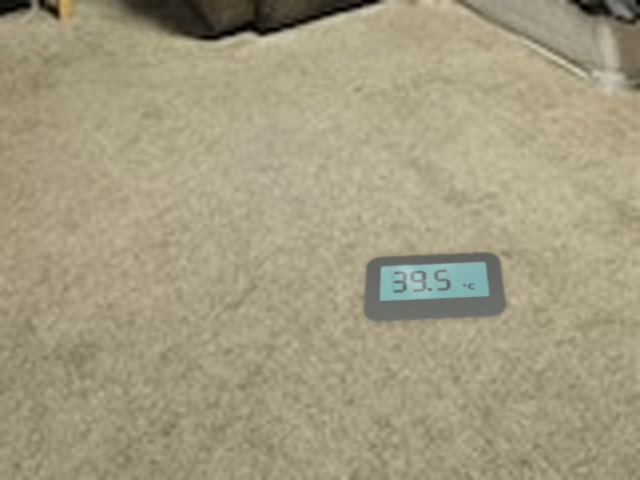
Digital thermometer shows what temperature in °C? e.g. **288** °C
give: **39.5** °C
